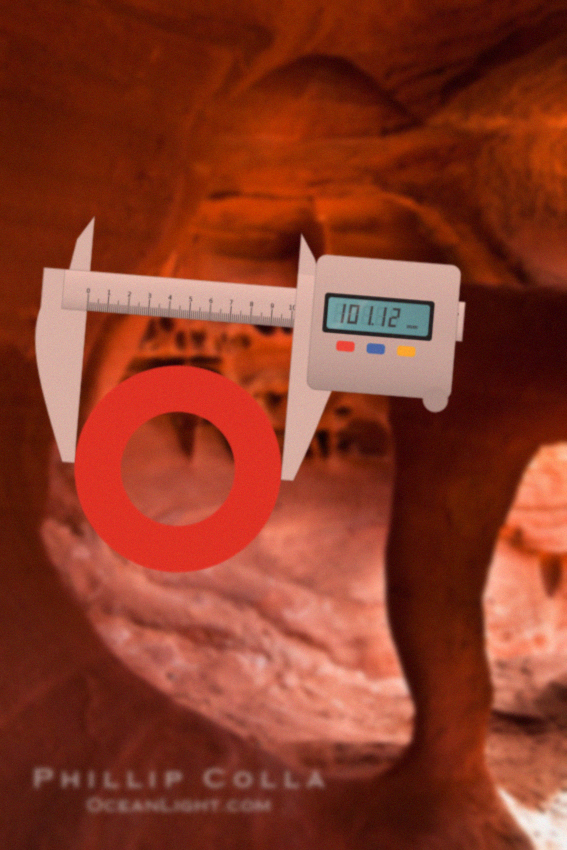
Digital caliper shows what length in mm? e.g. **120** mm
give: **101.12** mm
